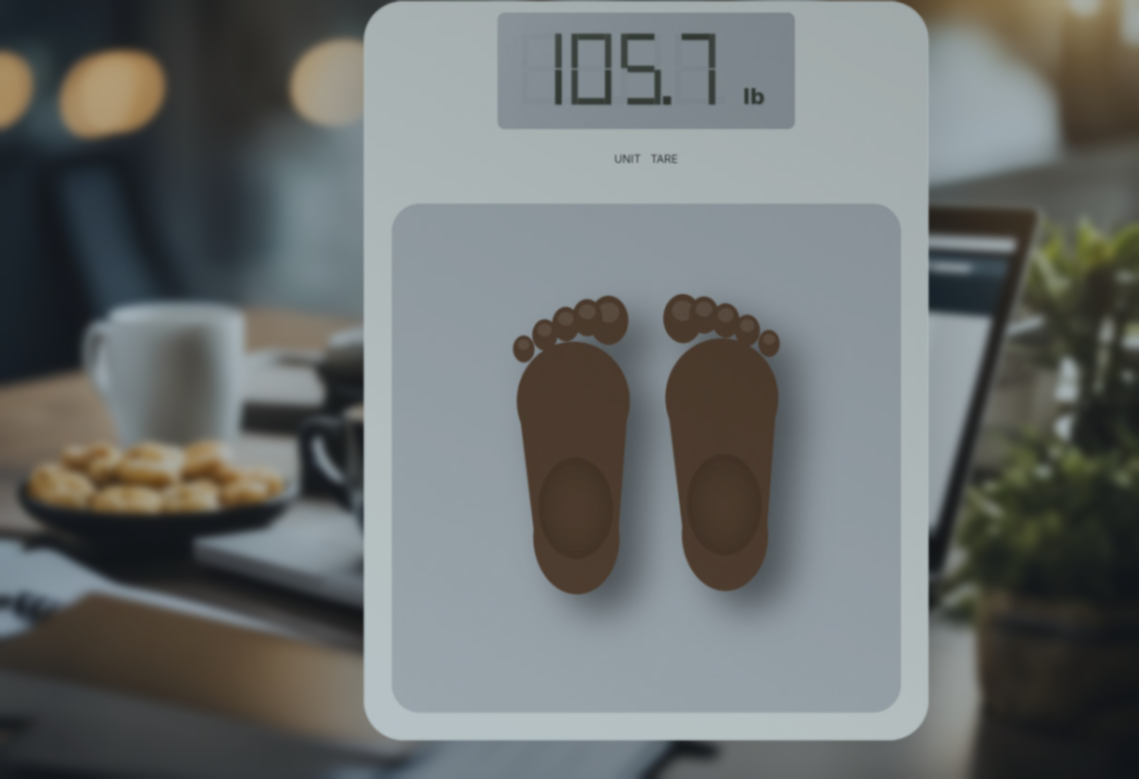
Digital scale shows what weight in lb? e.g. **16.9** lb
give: **105.7** lb
